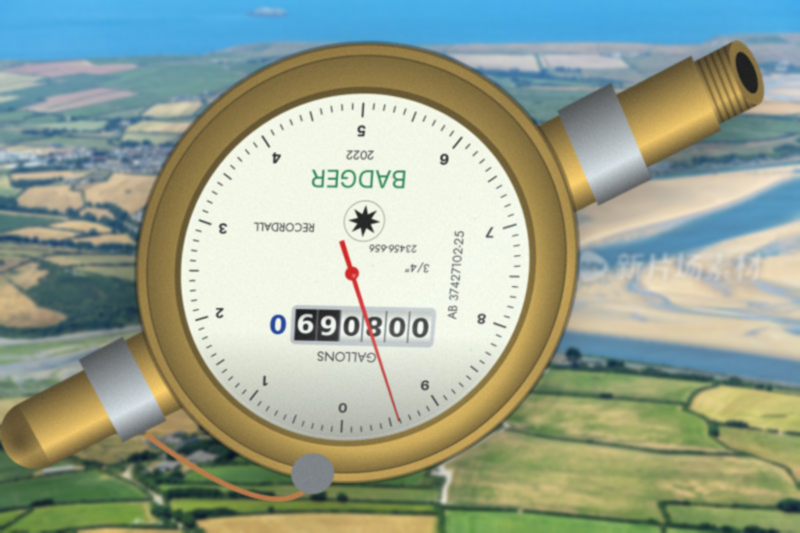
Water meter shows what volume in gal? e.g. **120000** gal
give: **80689.4** gal
